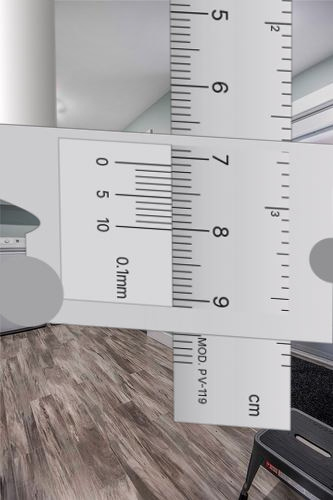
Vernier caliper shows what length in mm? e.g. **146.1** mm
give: **71.2** mm
